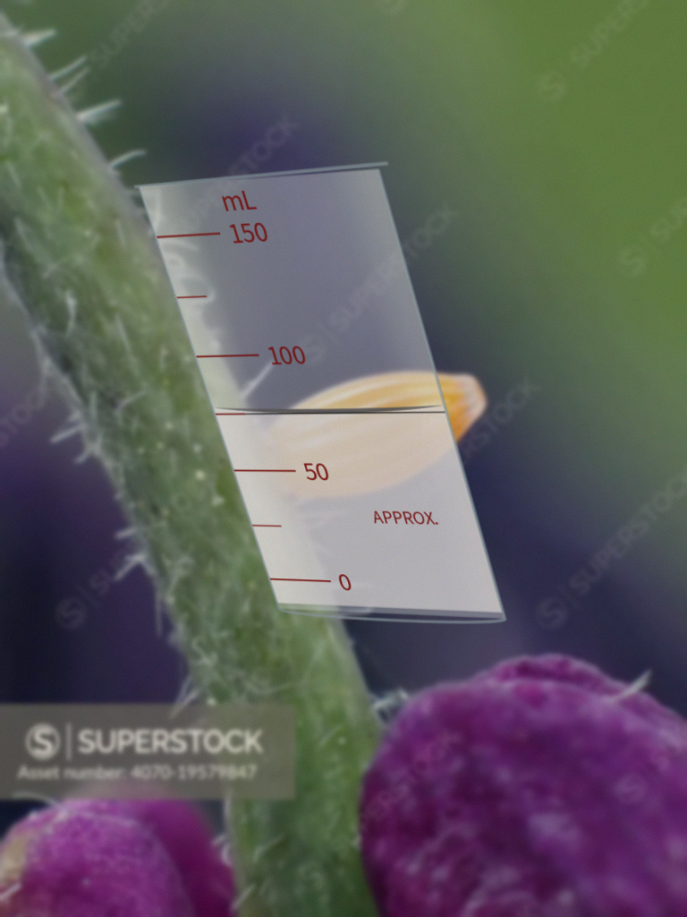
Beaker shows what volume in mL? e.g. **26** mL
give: **75** mL
